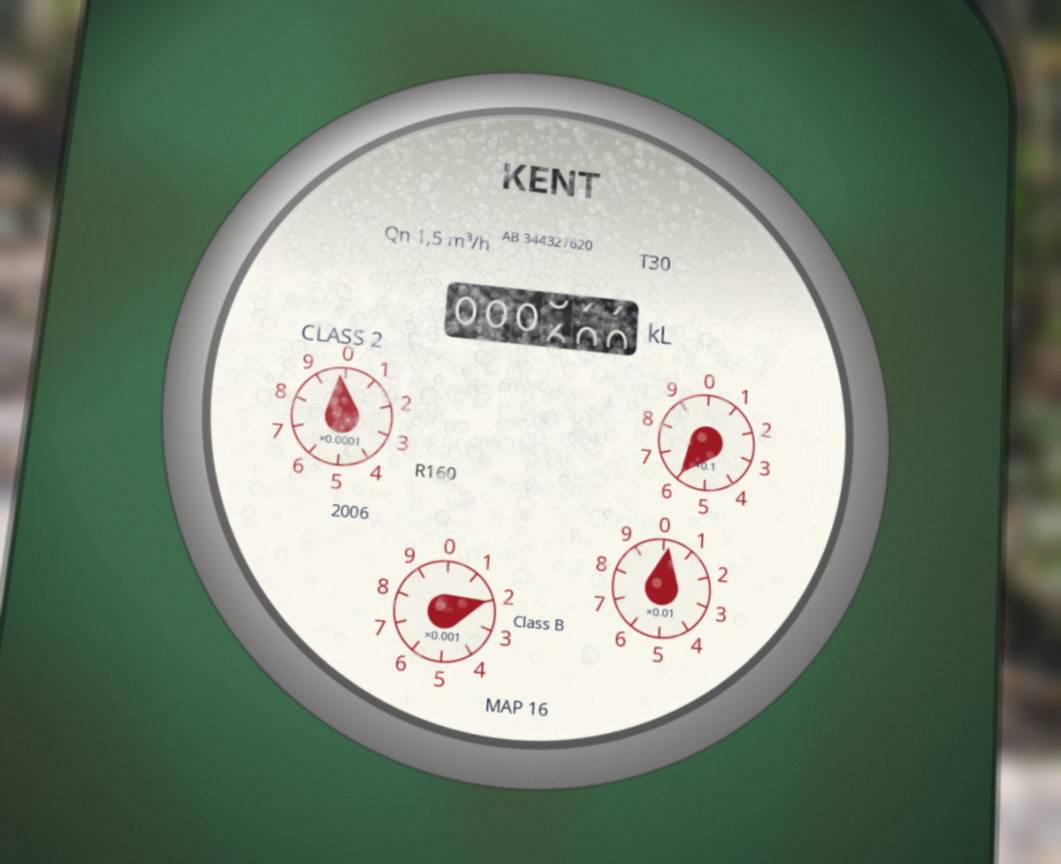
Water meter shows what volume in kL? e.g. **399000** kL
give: **599.6019** kL
